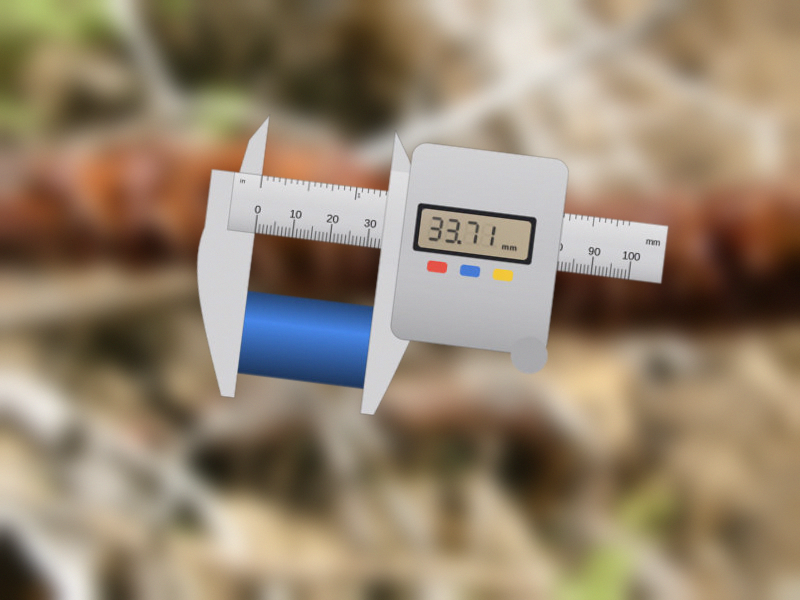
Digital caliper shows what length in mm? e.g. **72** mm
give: **33.71** mm
